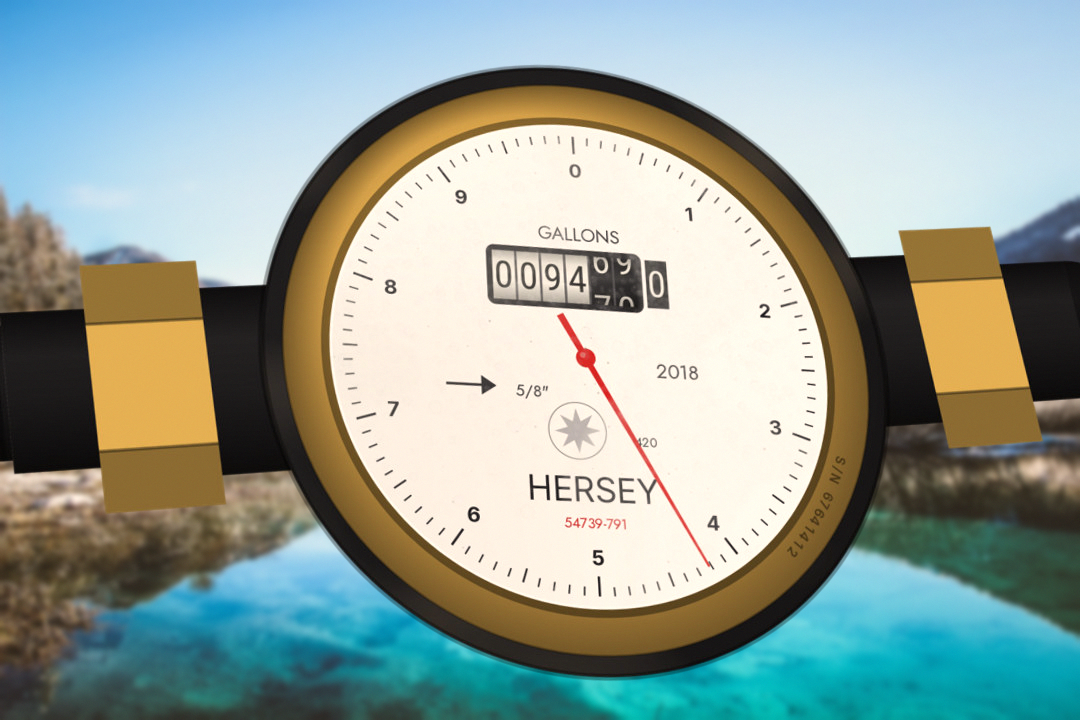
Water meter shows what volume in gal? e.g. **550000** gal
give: **94694.2** gal
